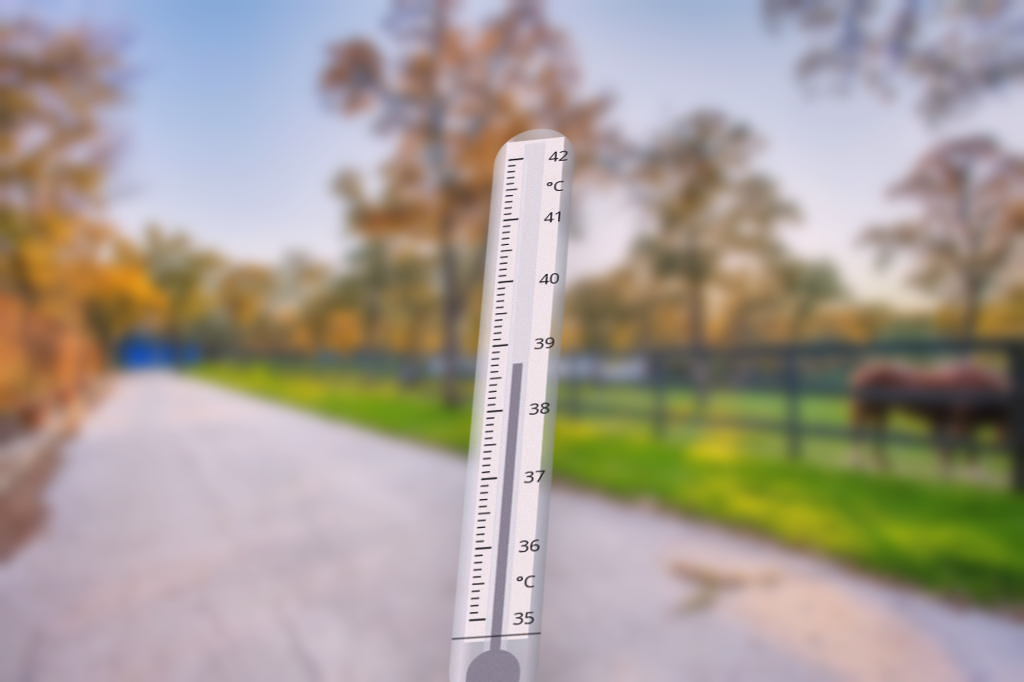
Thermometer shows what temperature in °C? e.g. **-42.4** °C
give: **38.7** °C
